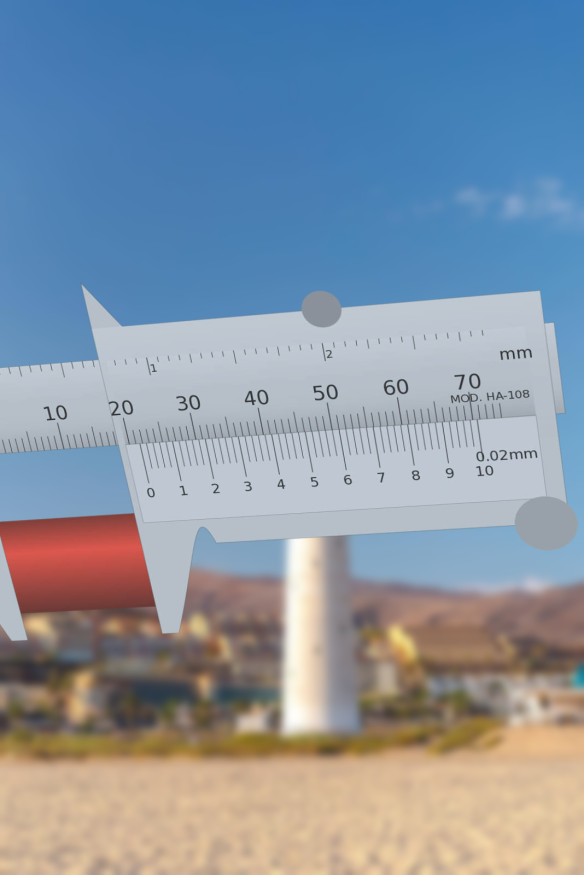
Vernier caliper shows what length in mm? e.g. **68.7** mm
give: **21.6** mm
